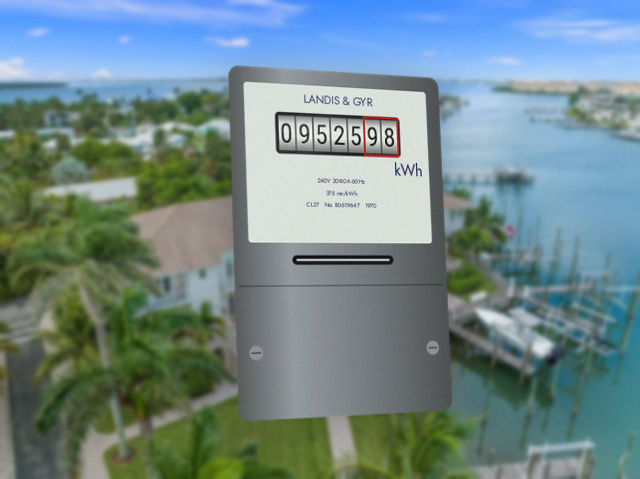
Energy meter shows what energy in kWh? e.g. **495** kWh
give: **9525.98** kWh
